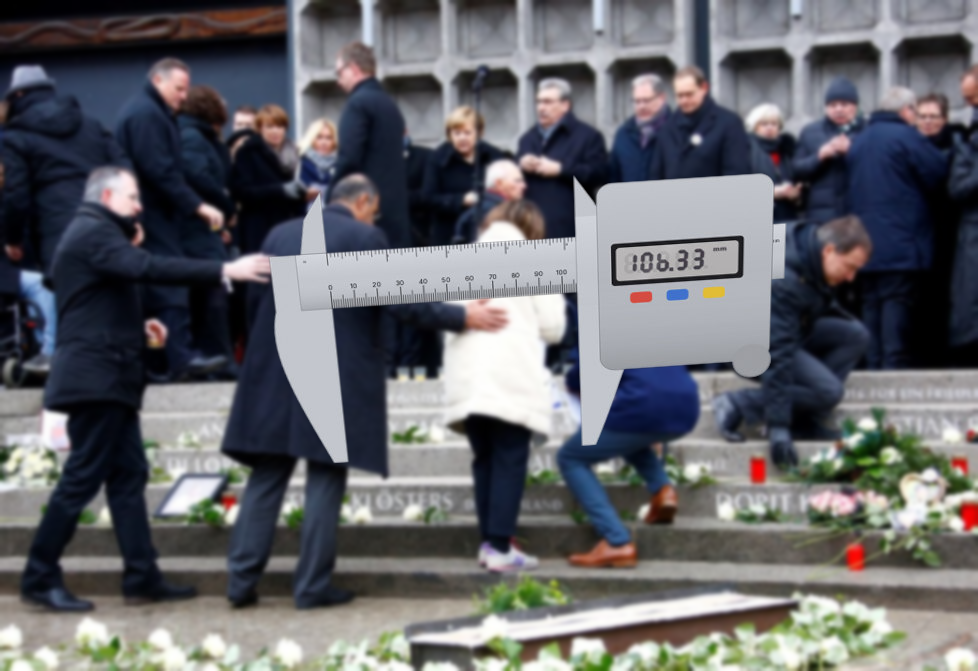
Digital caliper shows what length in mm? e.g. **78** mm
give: **106.33** mm
